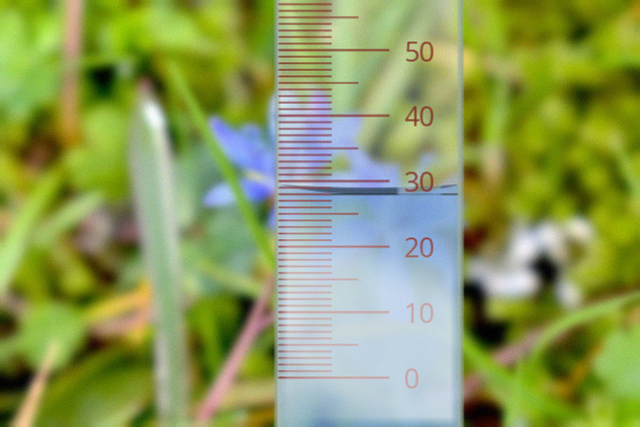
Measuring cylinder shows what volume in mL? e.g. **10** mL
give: **28** mL
